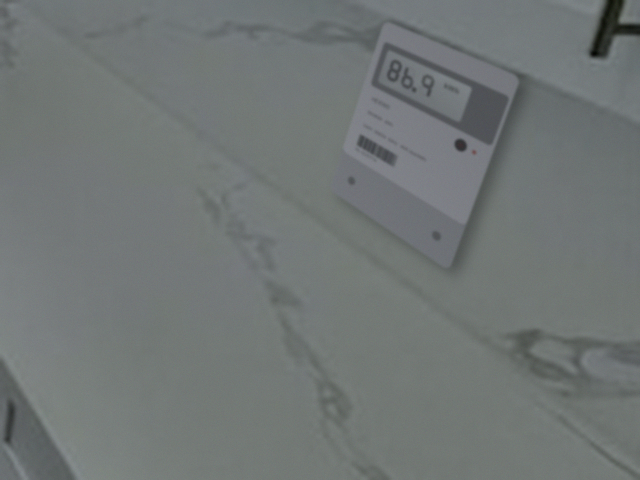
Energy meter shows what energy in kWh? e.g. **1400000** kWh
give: **86.9** kWh
